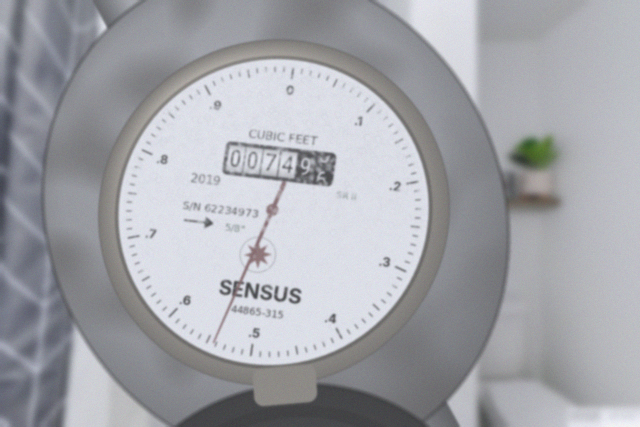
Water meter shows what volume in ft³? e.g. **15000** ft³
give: **7495.54** ft³
